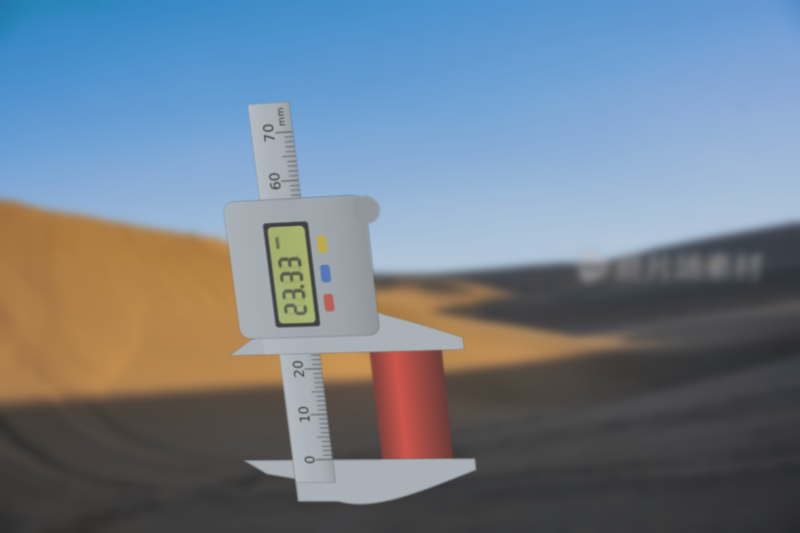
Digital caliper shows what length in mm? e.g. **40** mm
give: **23.33** mm
